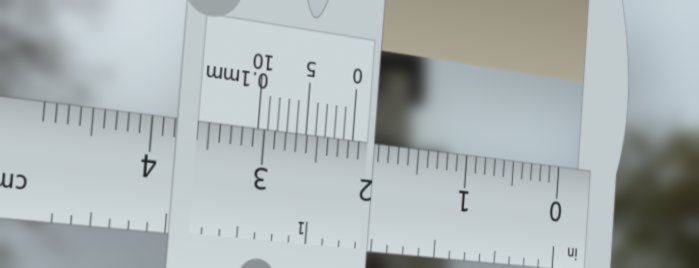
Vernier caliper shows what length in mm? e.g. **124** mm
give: **21.6** mm
